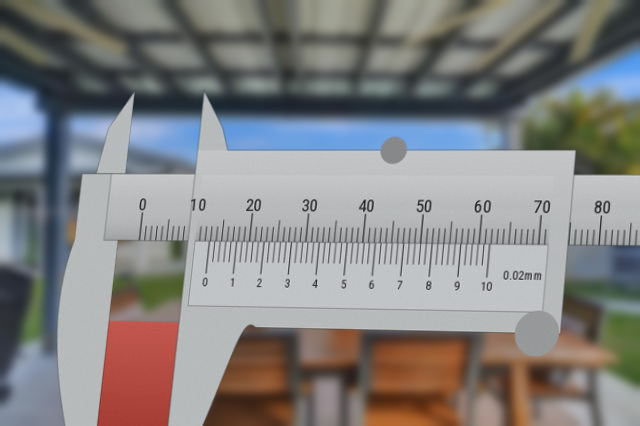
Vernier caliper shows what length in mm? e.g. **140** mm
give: **12.8** mm
